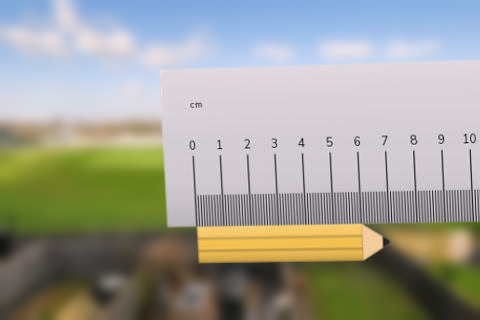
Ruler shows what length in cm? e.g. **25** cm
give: **7** cm
